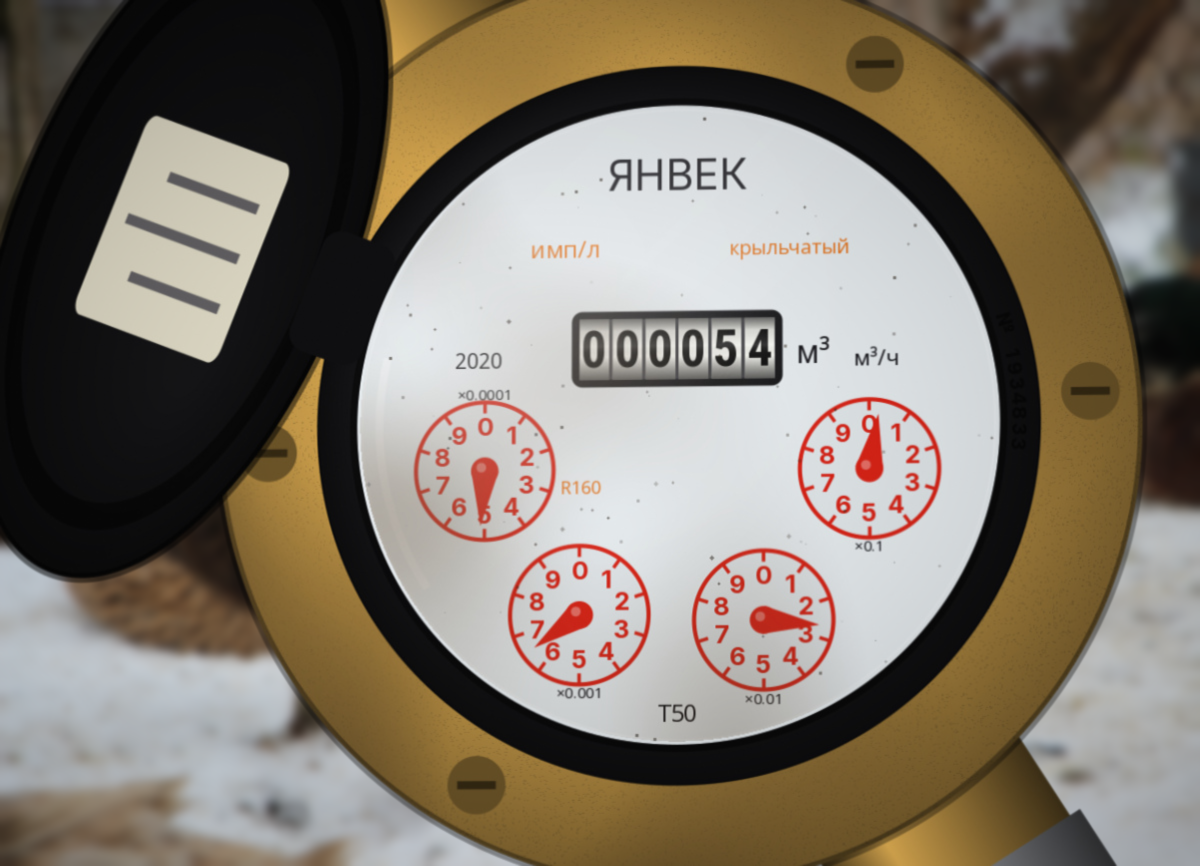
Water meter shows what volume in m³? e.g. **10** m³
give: **54.0265** m³
